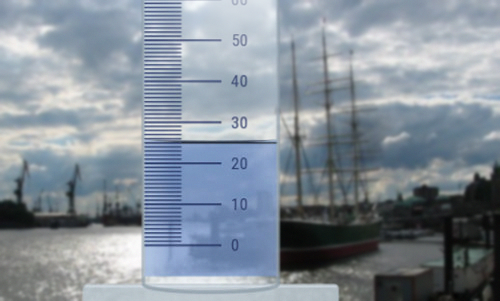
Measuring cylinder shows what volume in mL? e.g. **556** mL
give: **25** mL
